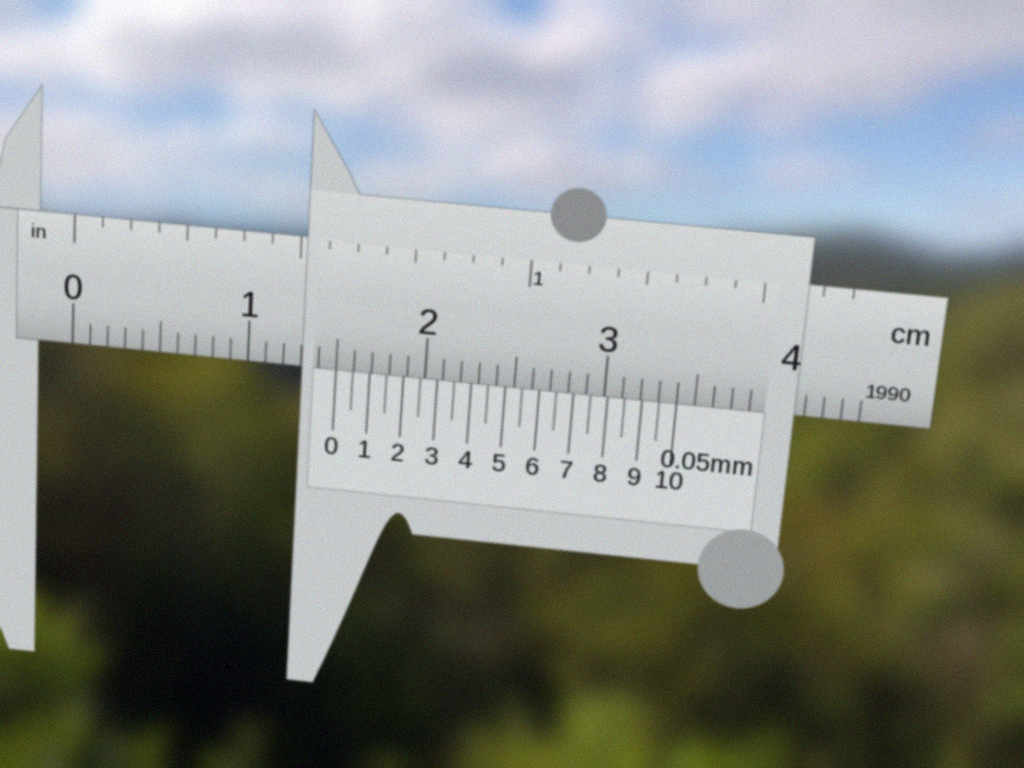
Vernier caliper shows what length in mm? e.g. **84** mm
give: **15.0** mm
